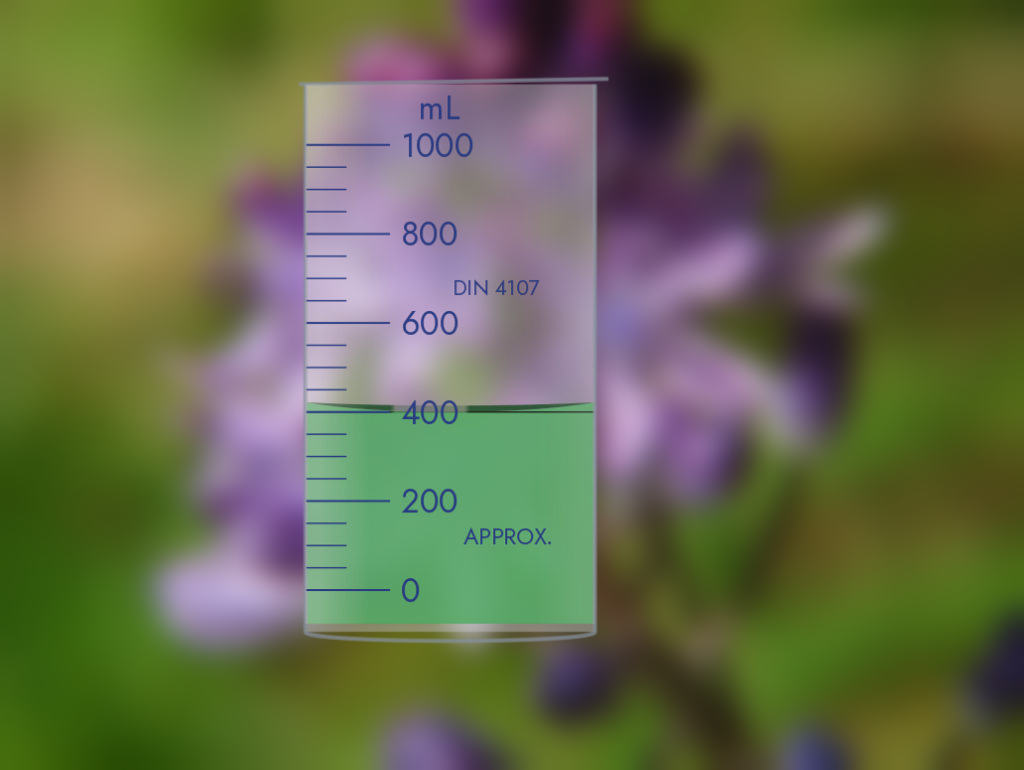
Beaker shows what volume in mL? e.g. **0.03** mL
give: **400** mL
